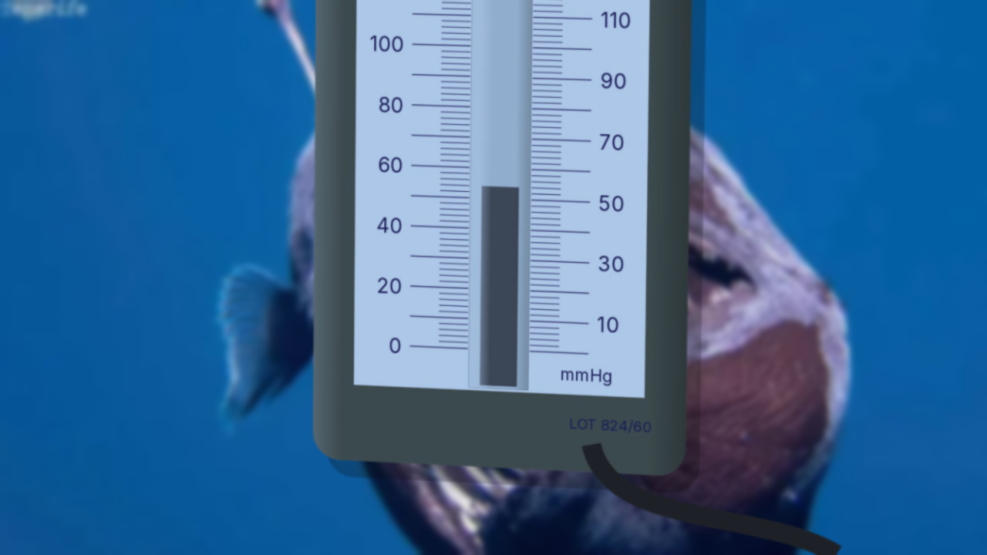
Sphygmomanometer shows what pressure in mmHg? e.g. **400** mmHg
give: **54** mmHg
